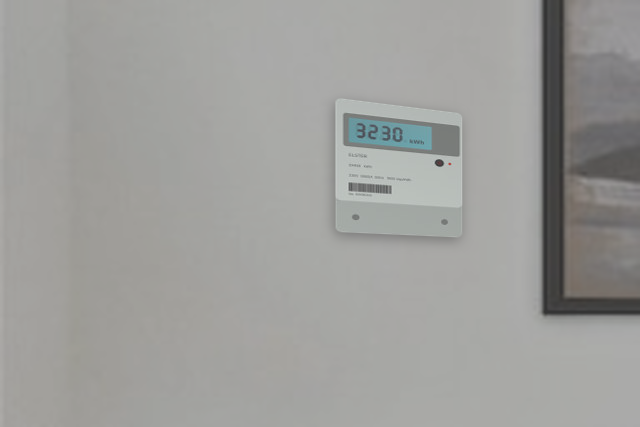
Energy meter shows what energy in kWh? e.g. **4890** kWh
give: **3230** kWh
